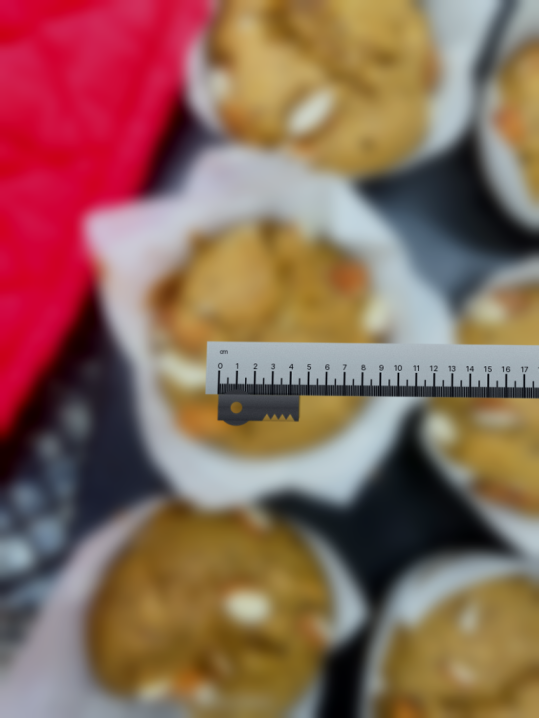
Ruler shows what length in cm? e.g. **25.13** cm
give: **4.5** cm
